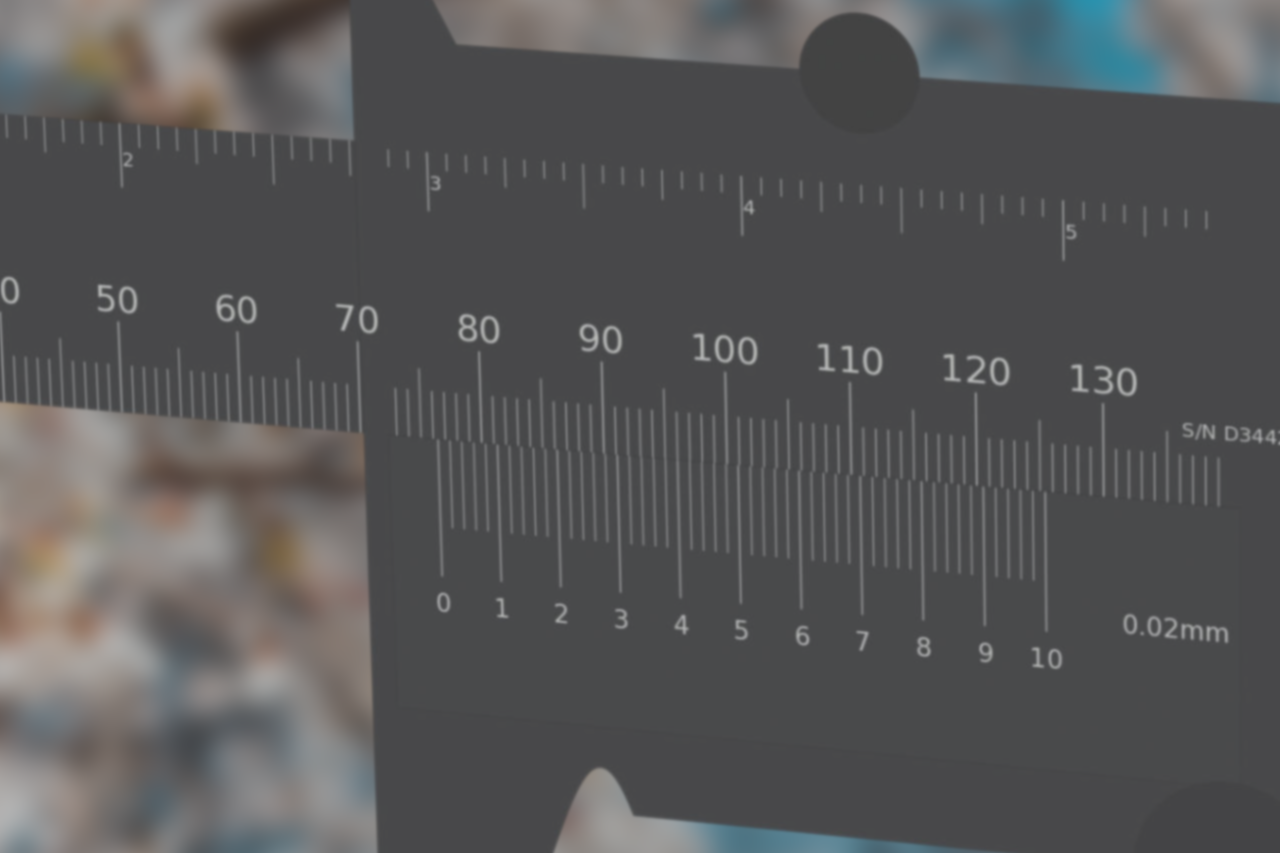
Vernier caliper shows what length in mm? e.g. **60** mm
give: **76.4** mm
